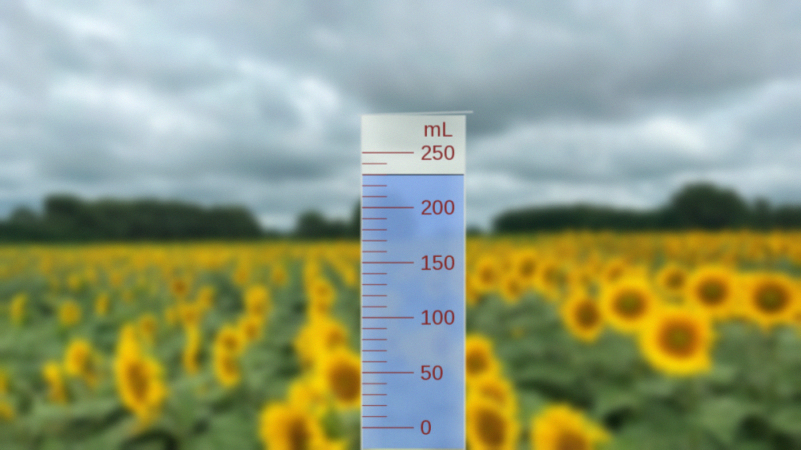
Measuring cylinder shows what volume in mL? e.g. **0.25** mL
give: **230** mL
